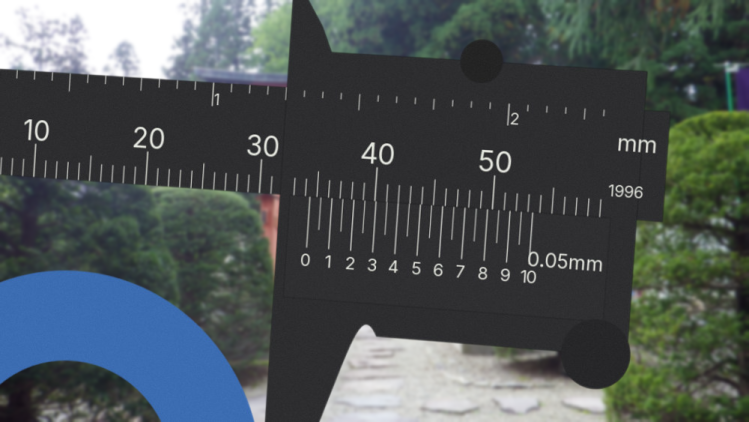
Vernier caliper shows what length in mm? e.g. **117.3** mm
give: **34.4** mm
